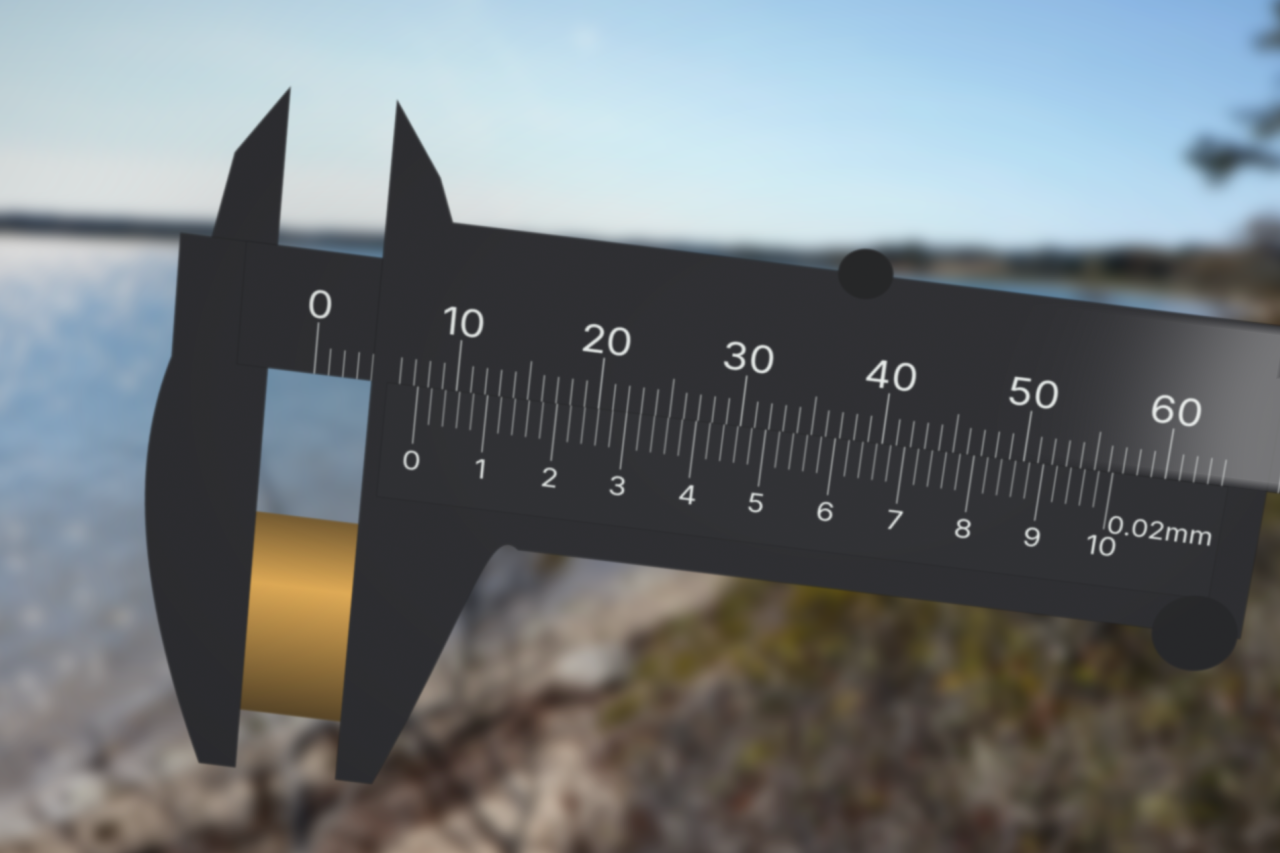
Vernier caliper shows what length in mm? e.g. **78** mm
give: **7.3** mm
